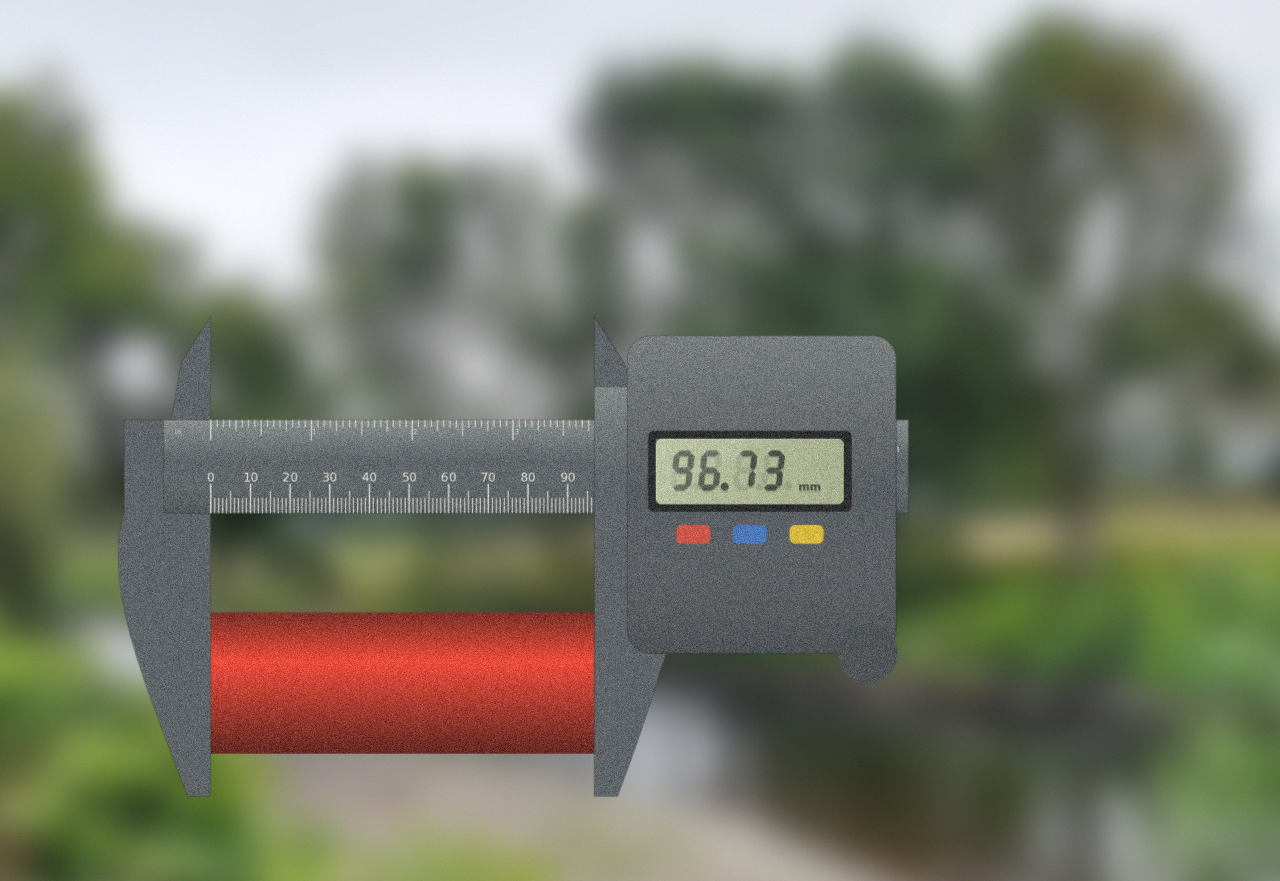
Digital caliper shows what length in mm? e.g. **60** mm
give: **96.73** mm
